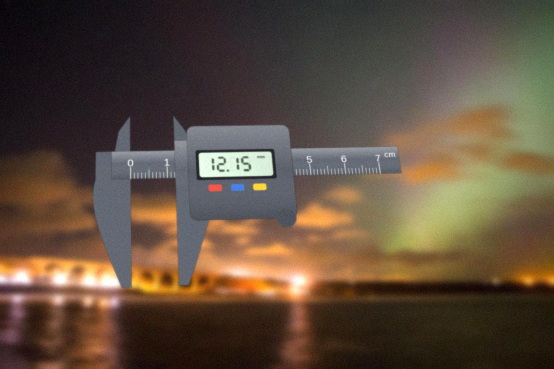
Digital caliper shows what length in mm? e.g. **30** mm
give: **12.15** mm
